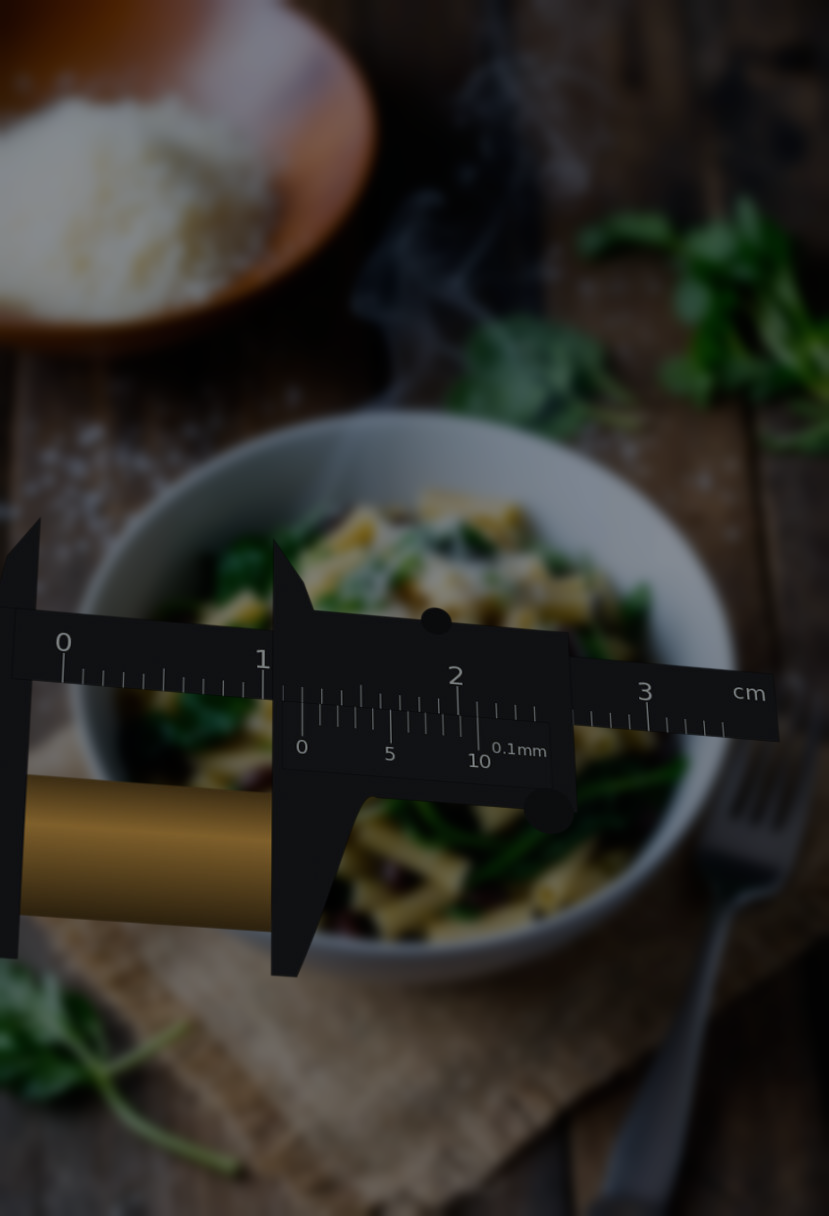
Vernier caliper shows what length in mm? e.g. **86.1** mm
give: **12.0** mm
